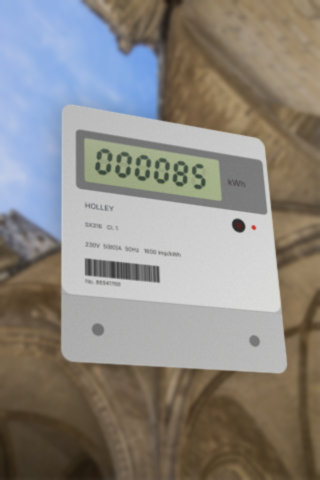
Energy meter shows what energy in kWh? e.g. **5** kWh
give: **85** kWh
